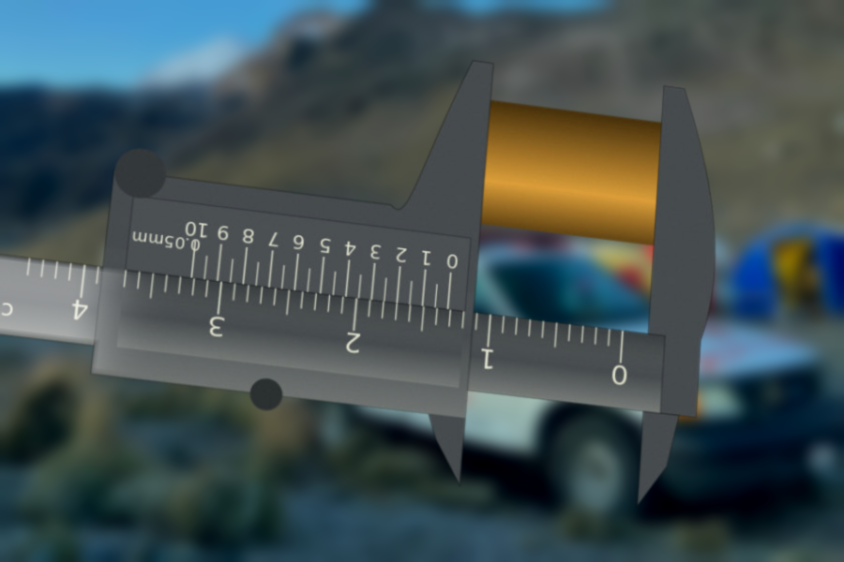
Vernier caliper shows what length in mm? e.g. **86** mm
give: **13.2** mm
